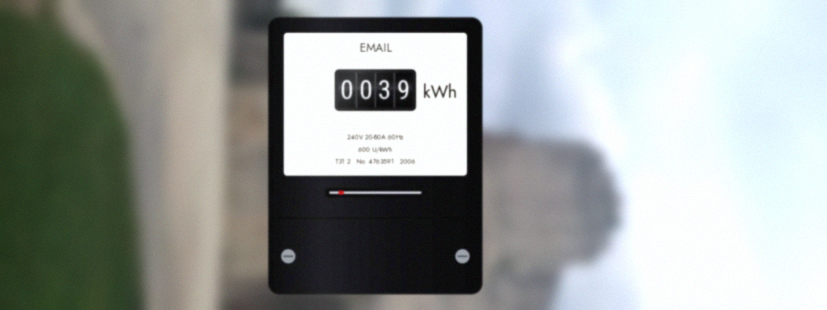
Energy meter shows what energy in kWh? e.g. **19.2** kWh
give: **39** kWh
